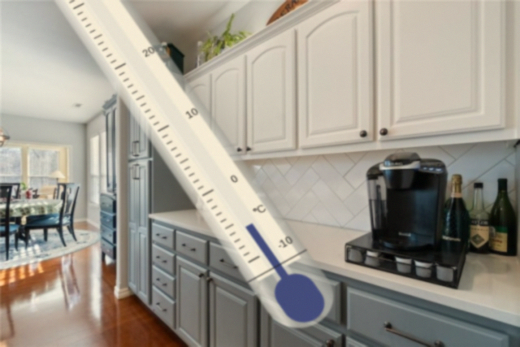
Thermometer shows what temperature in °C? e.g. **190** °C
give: **-6** °C
